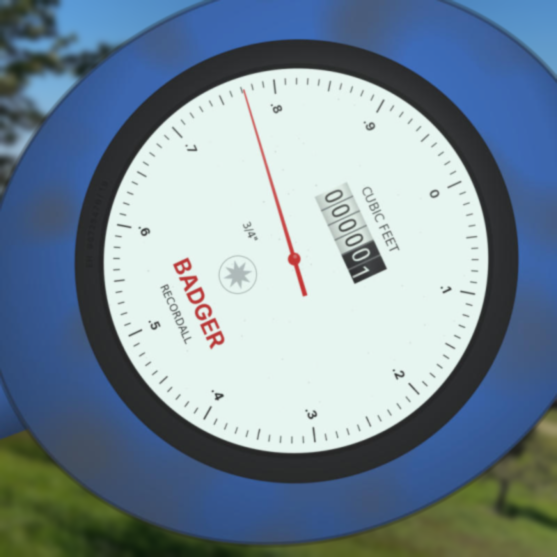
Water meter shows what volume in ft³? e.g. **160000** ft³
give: **0.77** ft³
